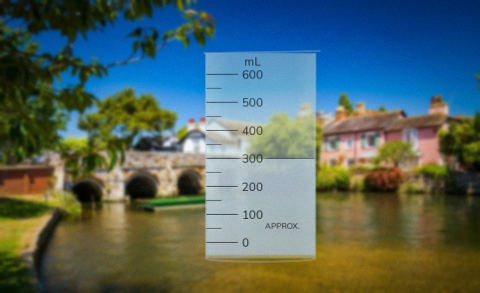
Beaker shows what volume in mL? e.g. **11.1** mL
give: **300** mL
